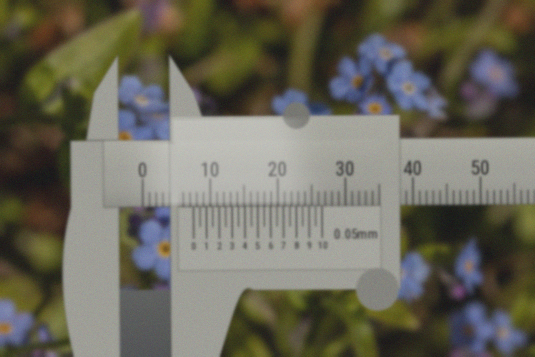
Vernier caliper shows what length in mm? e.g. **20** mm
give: **7.5** mm
